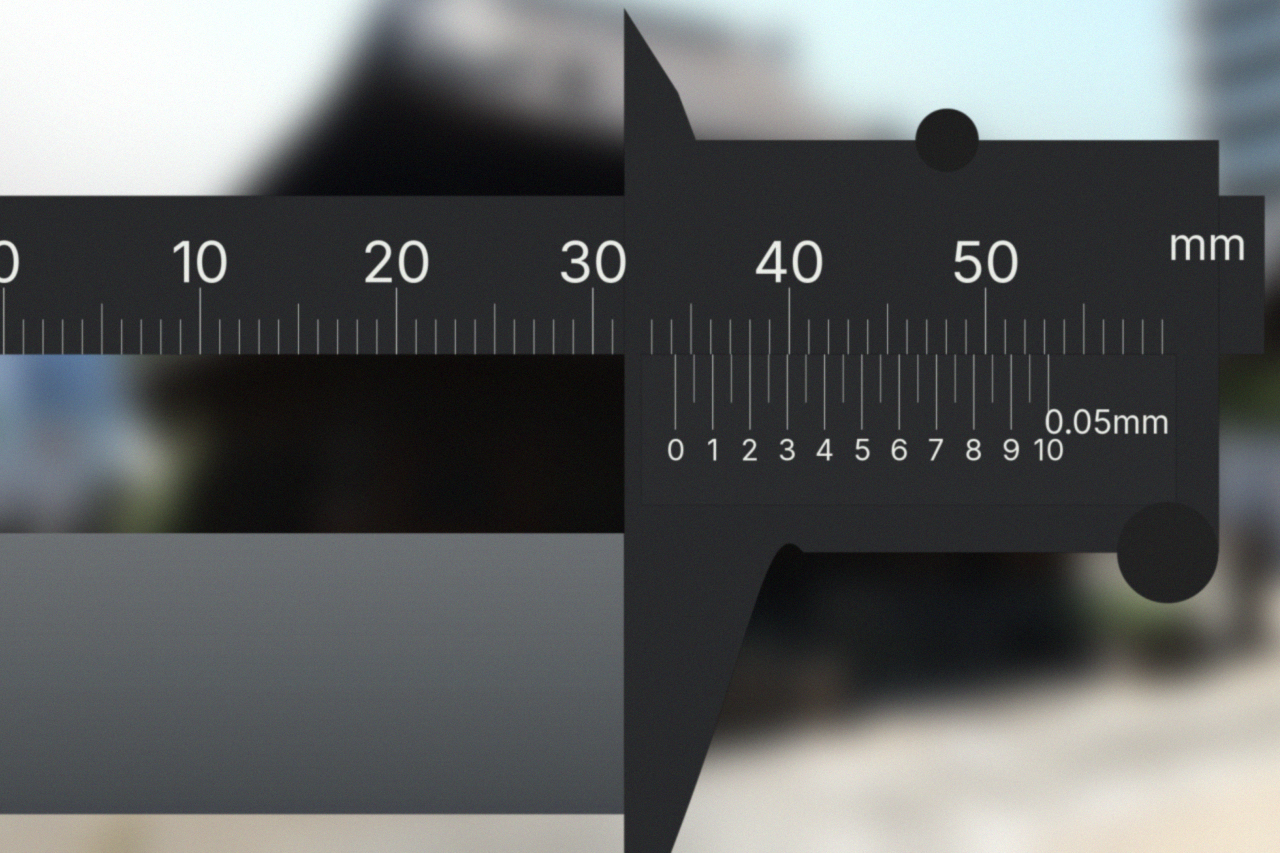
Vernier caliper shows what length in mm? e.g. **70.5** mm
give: **34.2** mm
